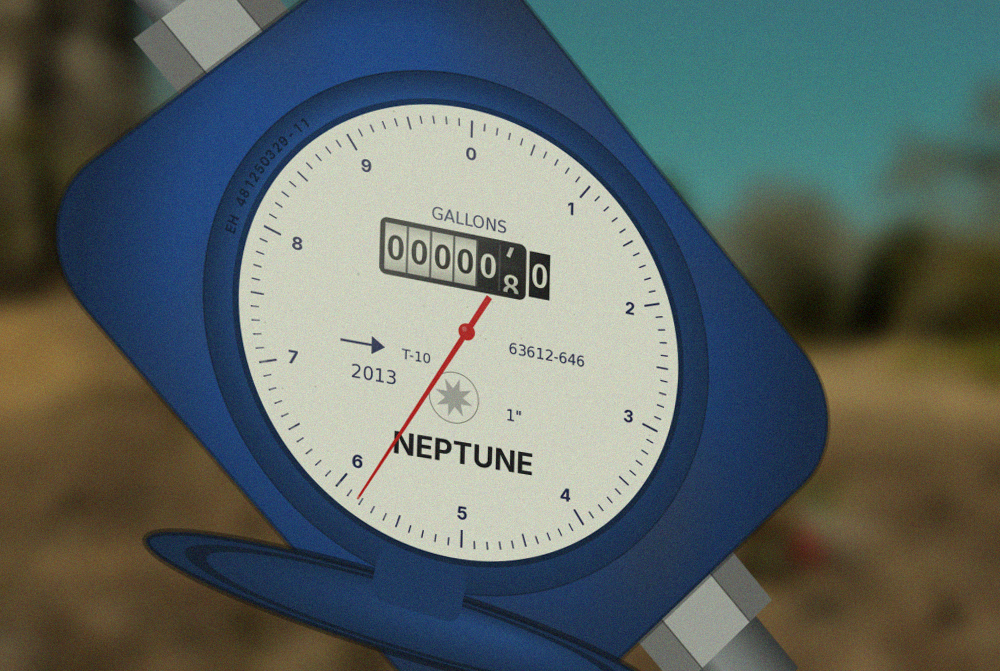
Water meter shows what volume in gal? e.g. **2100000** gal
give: **75.8** gal
